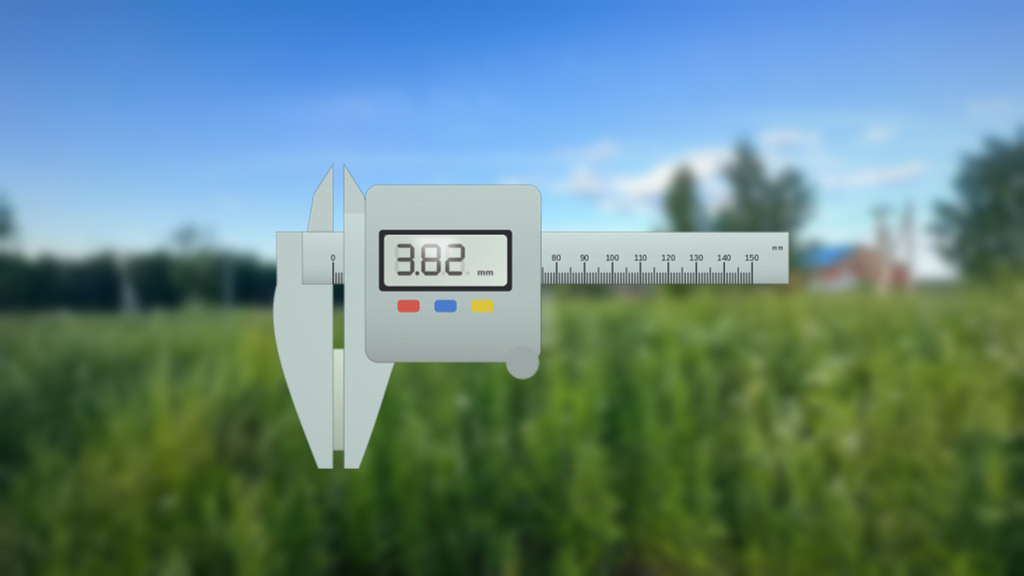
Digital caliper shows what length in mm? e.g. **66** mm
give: **3.82** mm
